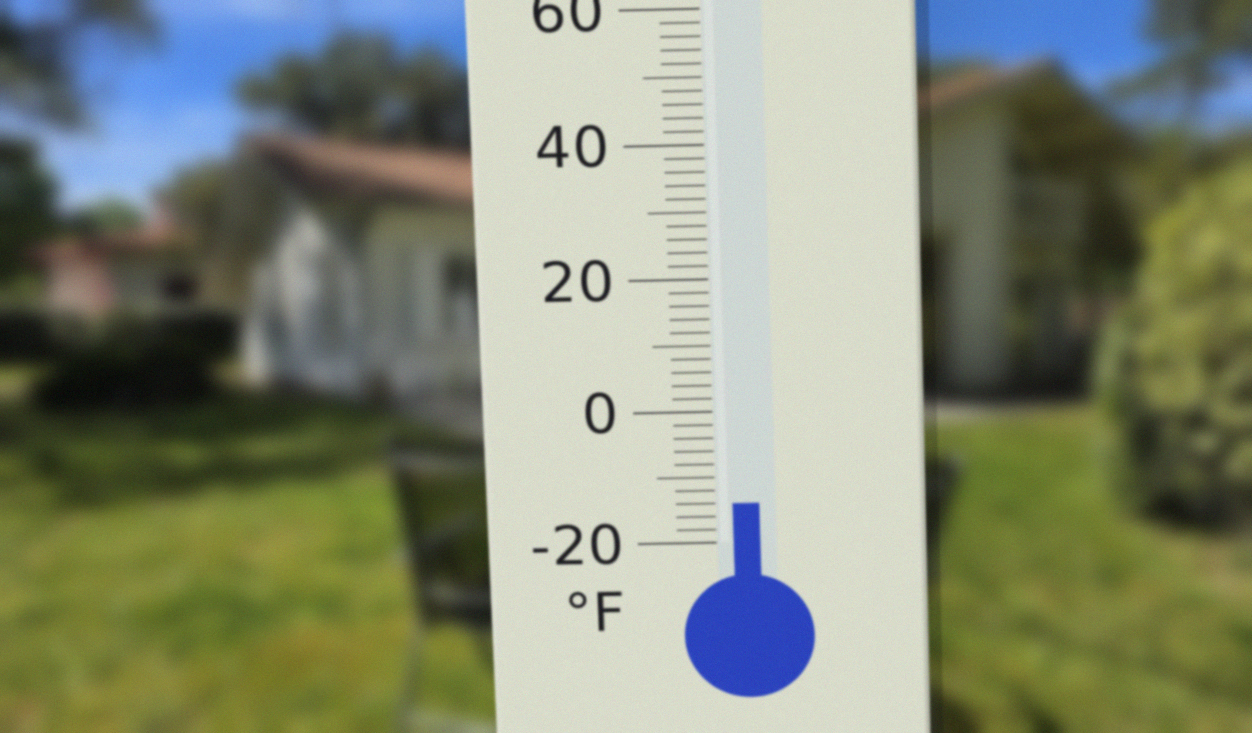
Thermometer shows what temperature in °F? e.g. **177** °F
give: **-14** °F
